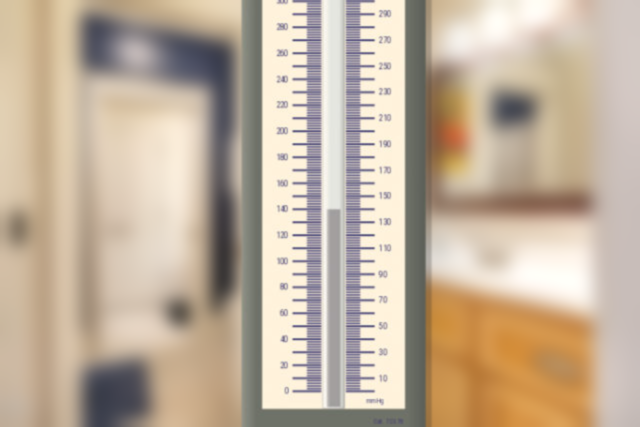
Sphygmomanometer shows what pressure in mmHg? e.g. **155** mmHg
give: **140** mmHg
